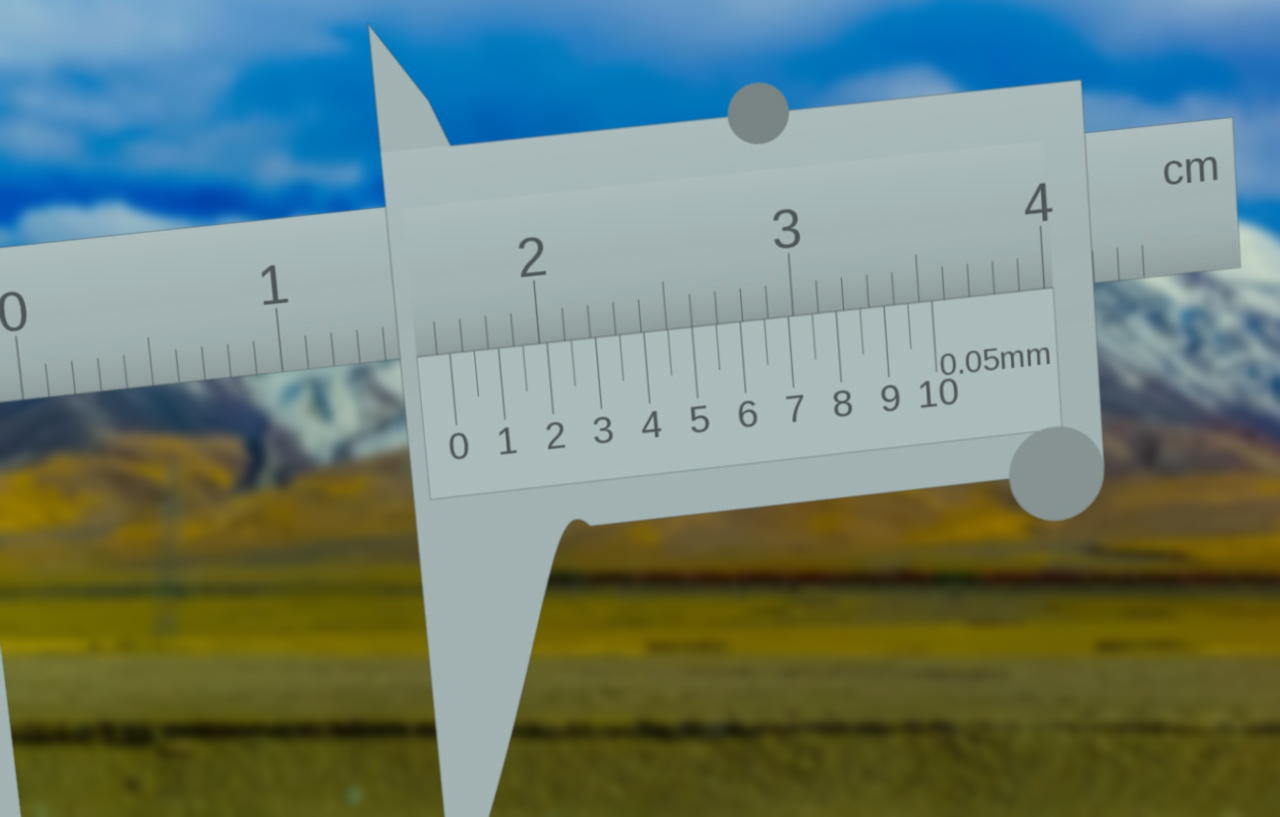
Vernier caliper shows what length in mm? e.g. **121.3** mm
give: **16.5** mm
